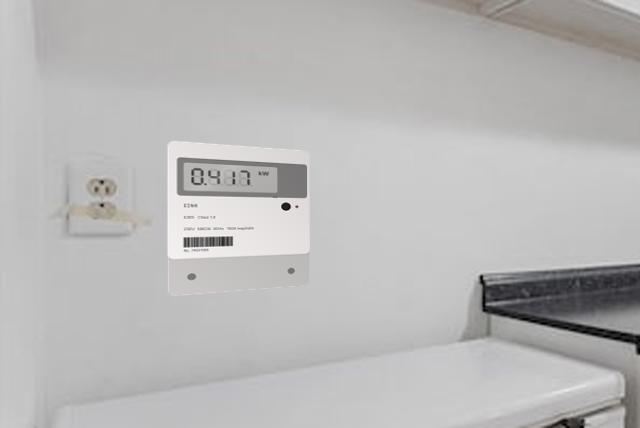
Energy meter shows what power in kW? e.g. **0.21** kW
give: **0.417** kW
